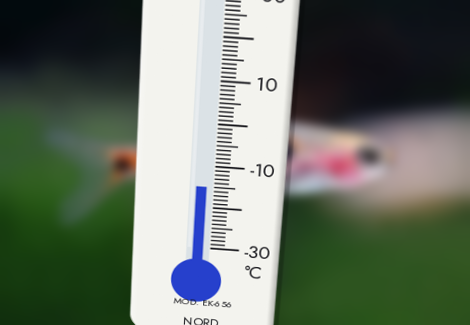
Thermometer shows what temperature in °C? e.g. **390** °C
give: **-15** °C
